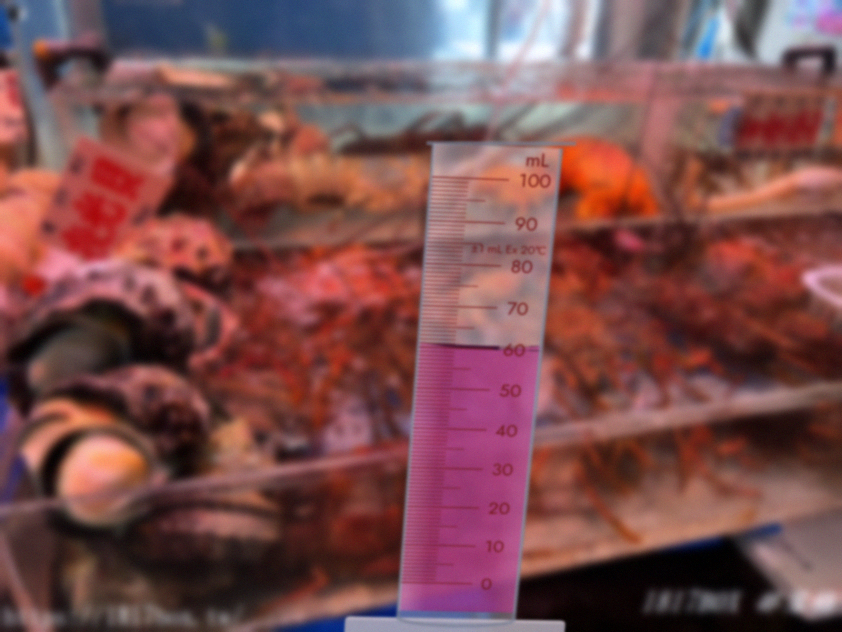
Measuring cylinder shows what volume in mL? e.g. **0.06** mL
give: **60** mL
